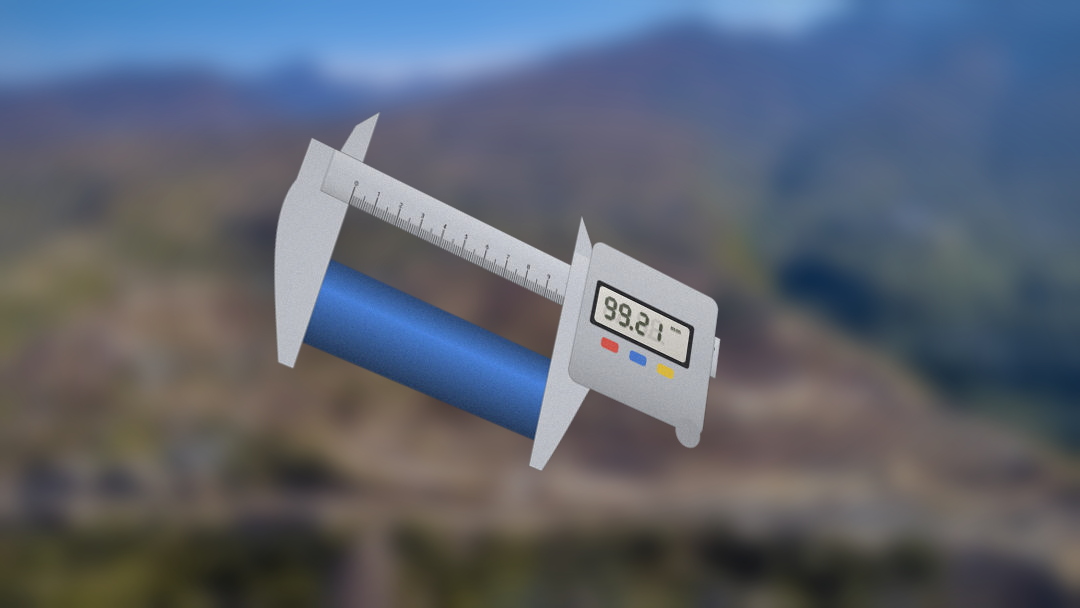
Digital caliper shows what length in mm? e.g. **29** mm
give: **99.21** mm
